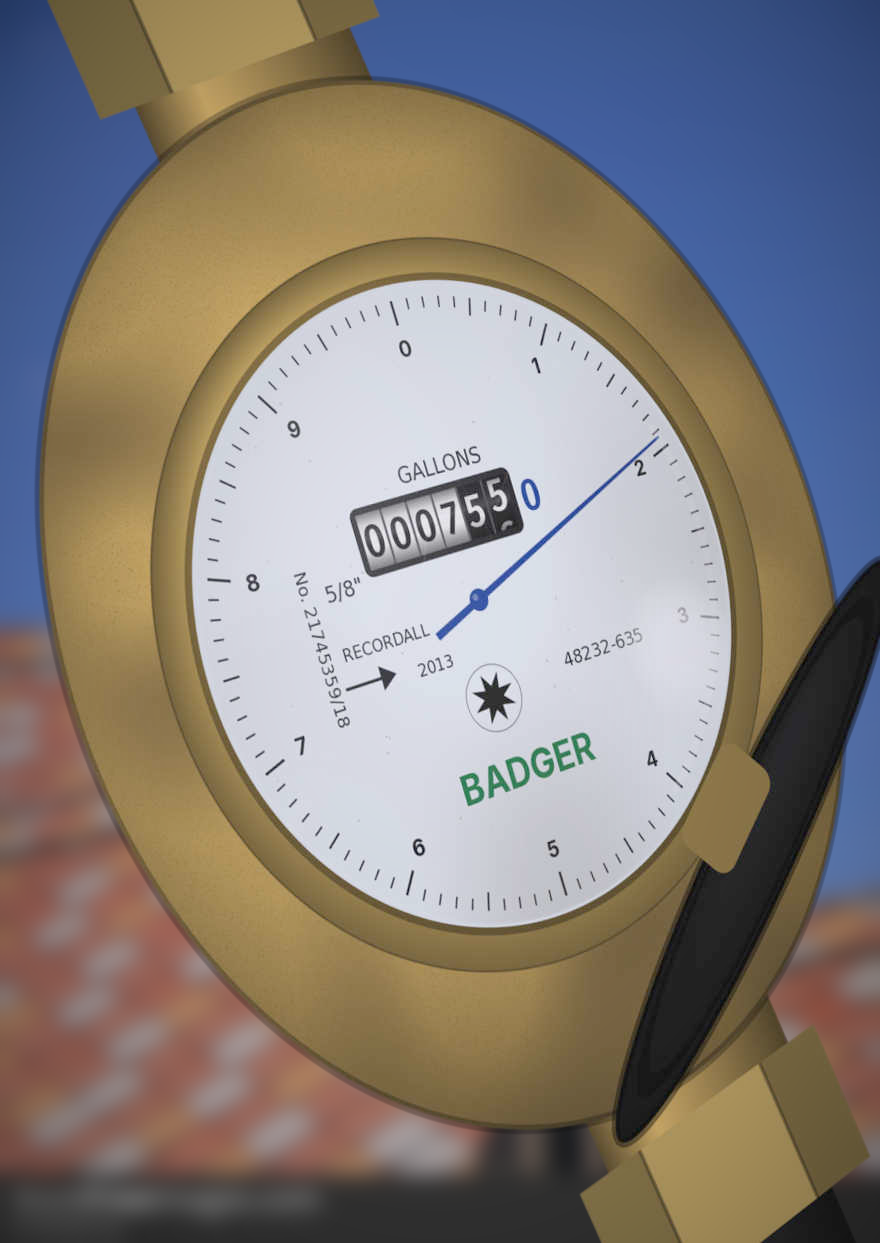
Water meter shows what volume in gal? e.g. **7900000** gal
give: **7551.9** gal
